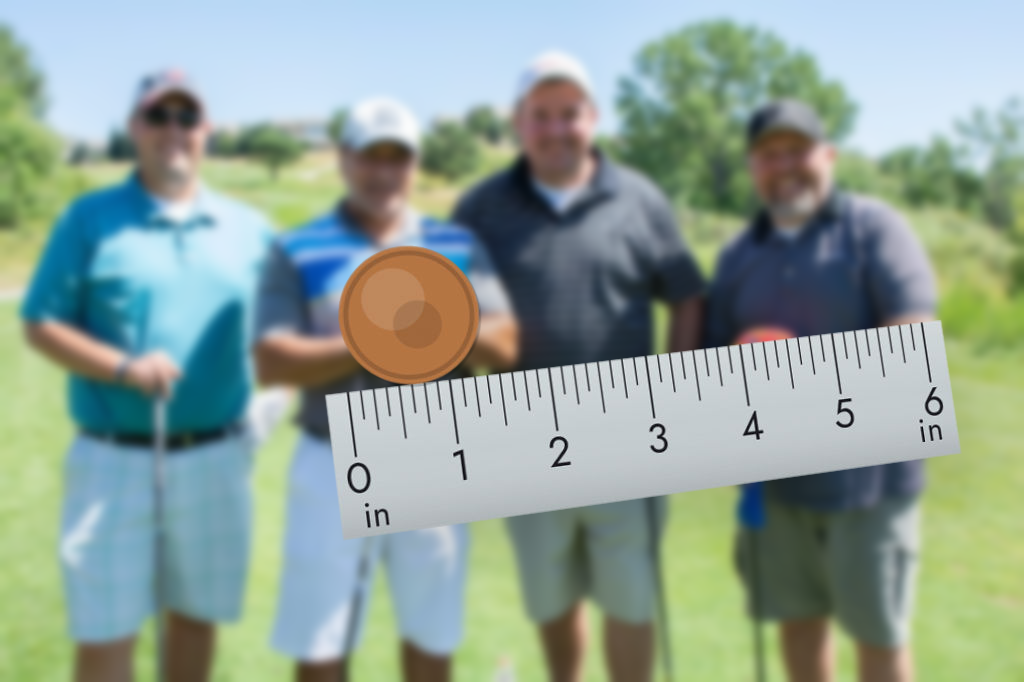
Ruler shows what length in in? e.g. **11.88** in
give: **1.375** in
